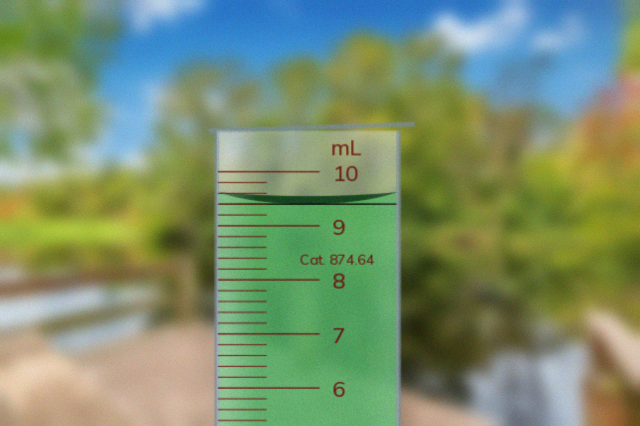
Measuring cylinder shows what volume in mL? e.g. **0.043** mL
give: **9.4** mL
